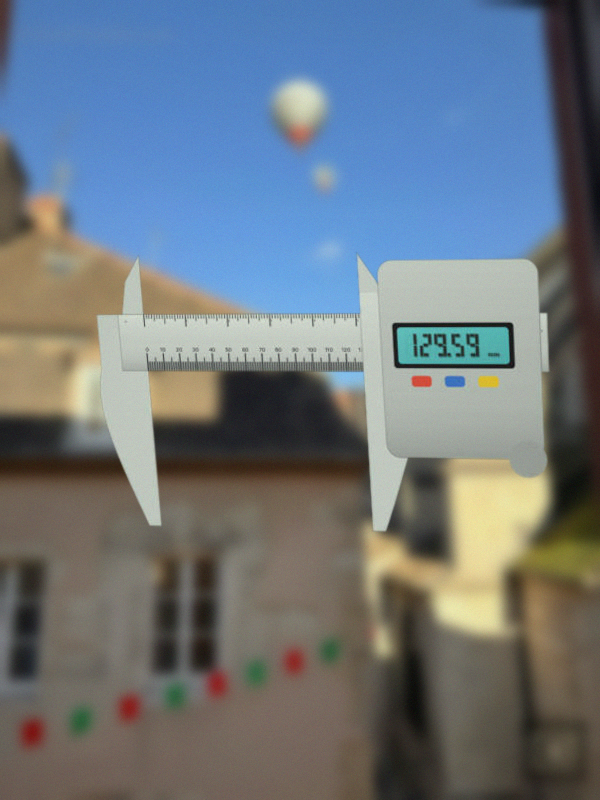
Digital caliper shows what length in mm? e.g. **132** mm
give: **129.59** mm
